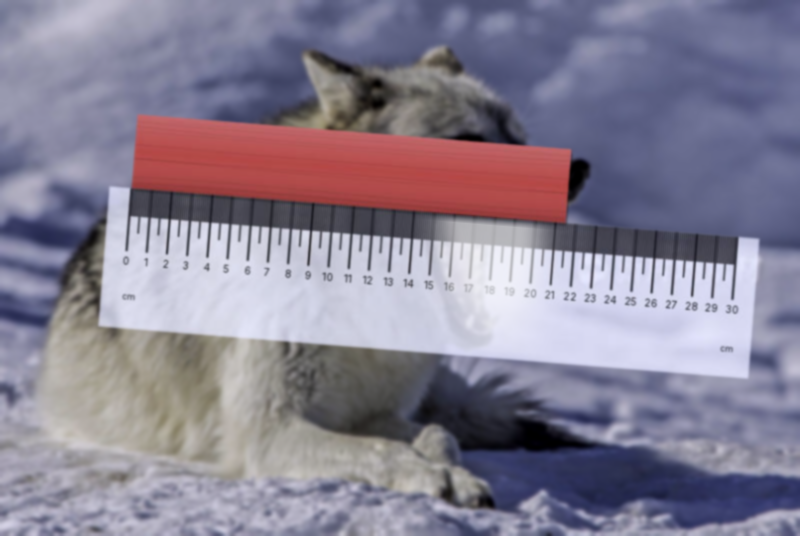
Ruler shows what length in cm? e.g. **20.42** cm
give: **21.5** cm
